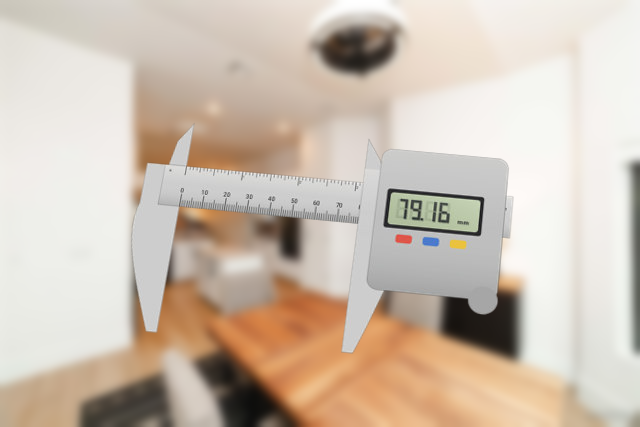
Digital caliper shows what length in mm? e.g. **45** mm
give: **79.16** mm
